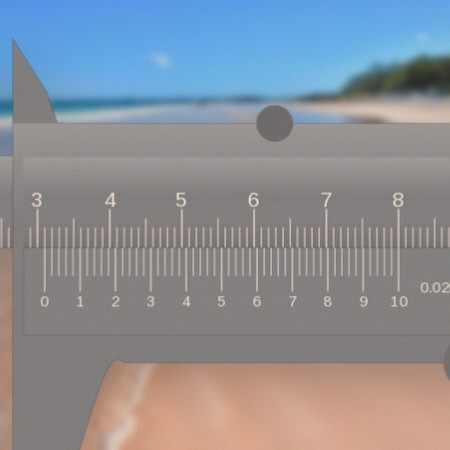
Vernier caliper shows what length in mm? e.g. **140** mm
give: **31.0** mm
